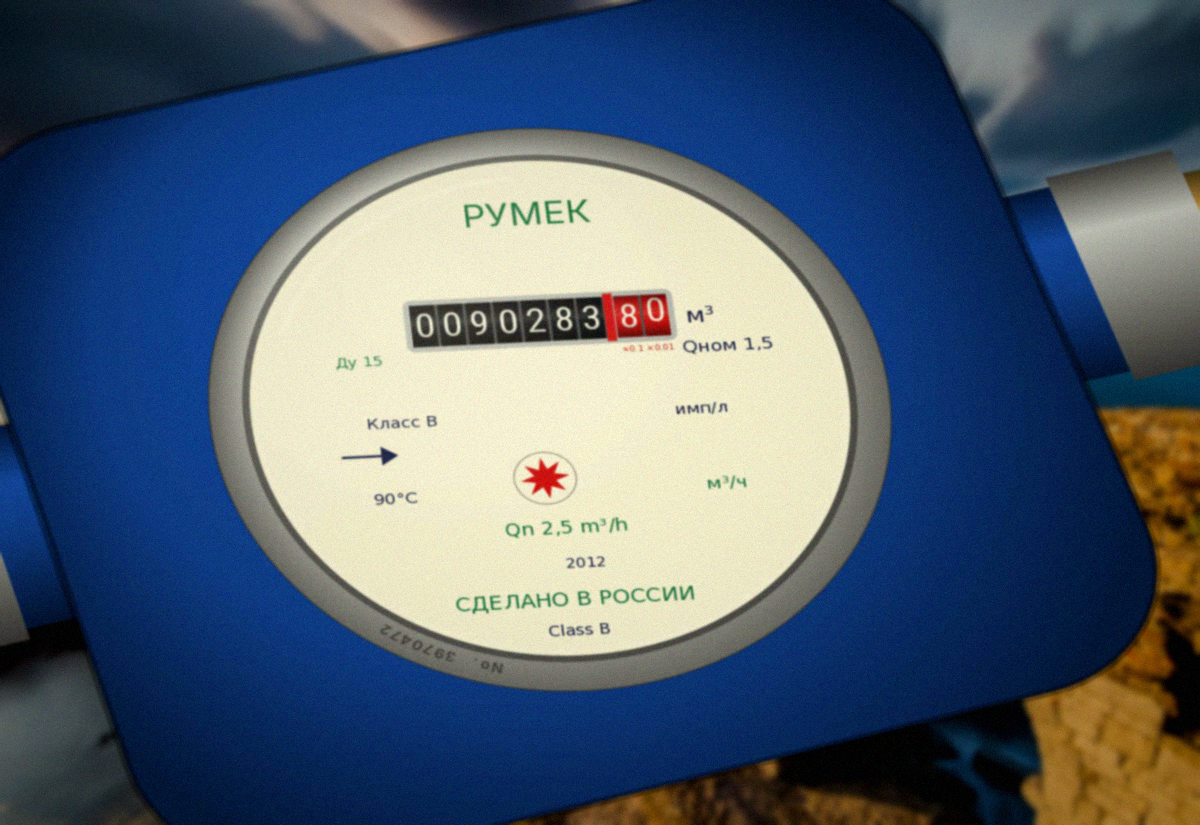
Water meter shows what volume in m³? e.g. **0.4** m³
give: **90283.80** m³
